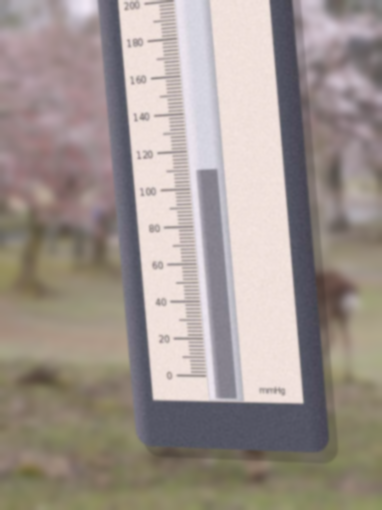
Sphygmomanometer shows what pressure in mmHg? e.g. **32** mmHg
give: **110** mmHg
